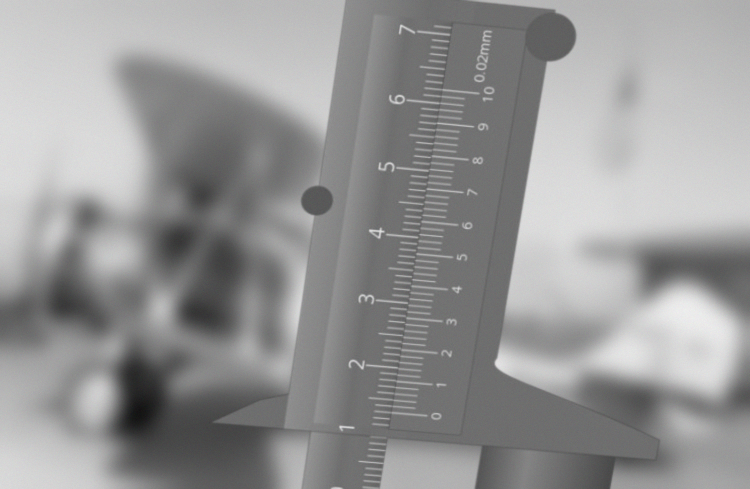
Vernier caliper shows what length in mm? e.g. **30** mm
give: **13.0** mm
